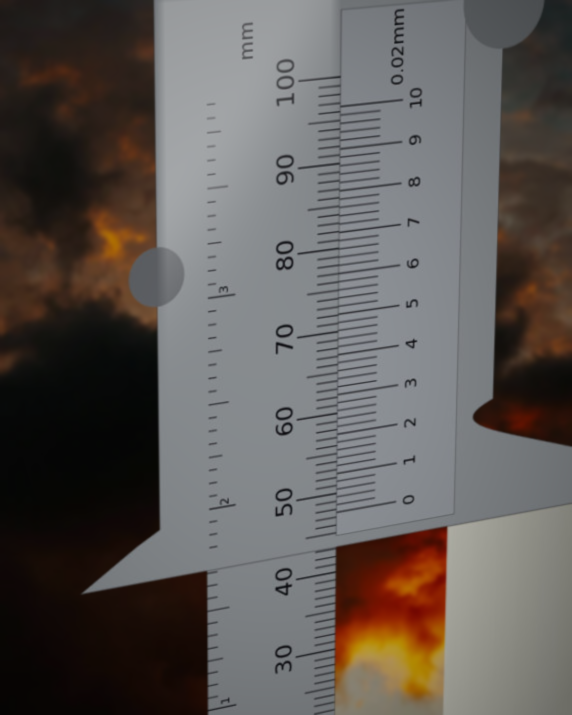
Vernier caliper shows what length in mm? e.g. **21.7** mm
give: **47.6** mm
